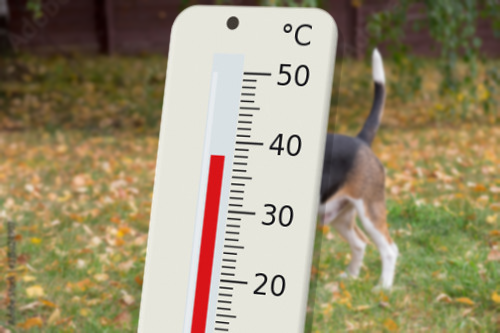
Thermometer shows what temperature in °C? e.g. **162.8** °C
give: **38** °C
